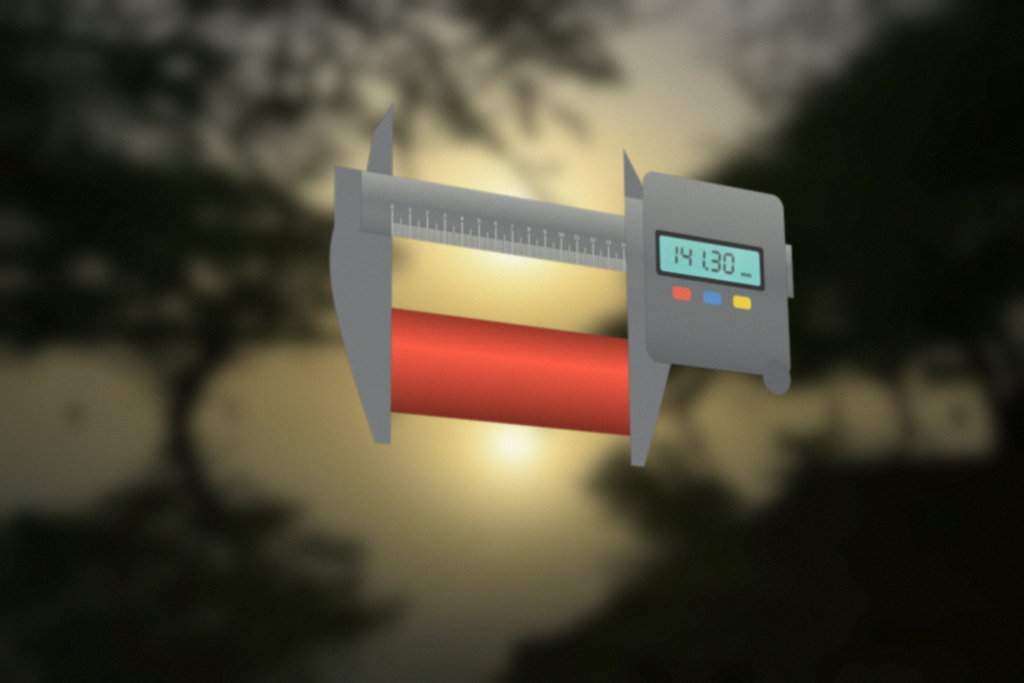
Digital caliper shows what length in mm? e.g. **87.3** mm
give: **141.30** mm
